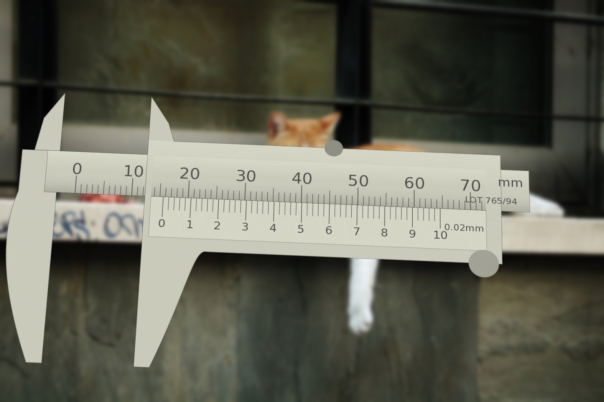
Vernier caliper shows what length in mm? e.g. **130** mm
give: **15.6** mm
